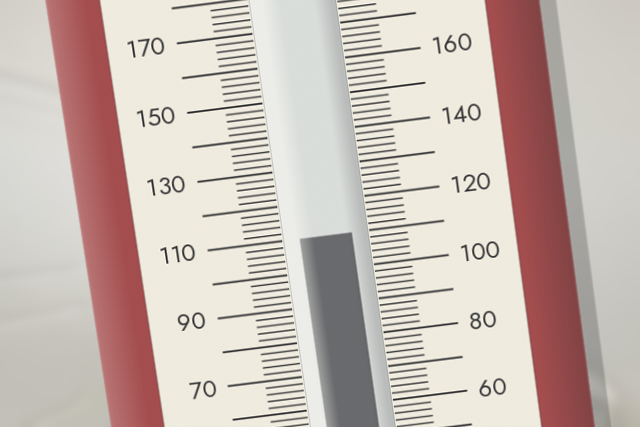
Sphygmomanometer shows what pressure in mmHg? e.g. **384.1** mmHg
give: **110** mmHg
